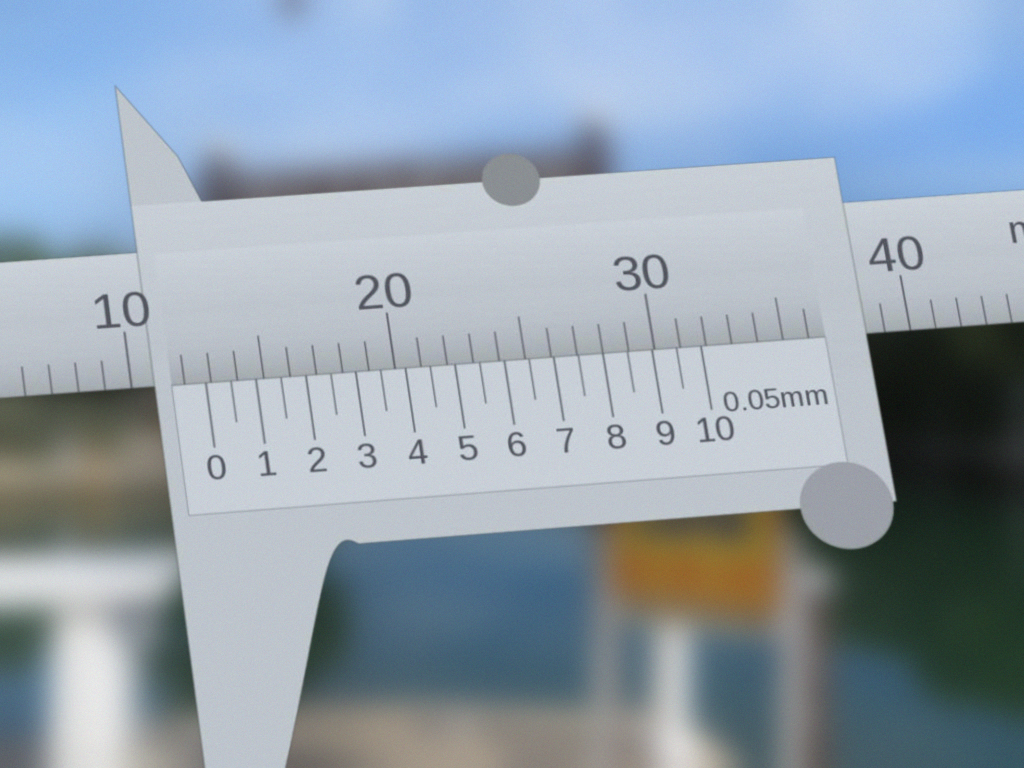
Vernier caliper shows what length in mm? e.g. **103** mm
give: **12.8** mm
